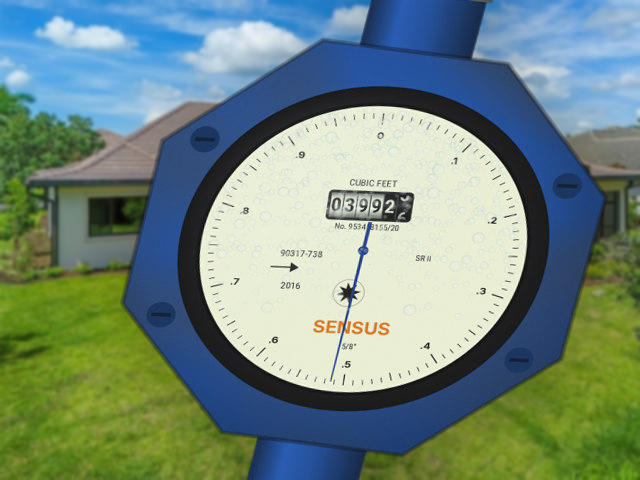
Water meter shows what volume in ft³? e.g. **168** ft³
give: **39925.51** ft³
